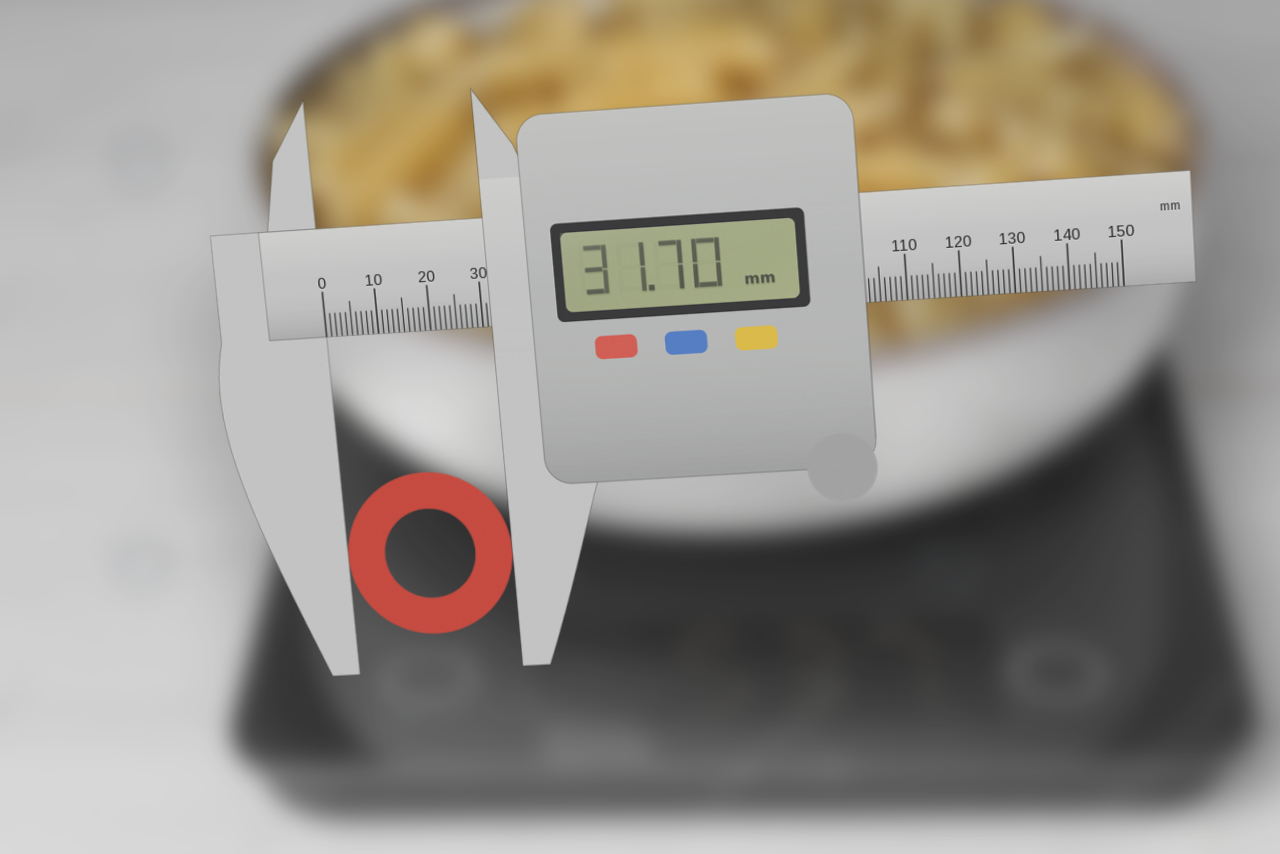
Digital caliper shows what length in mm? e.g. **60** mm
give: **31.70** mm
